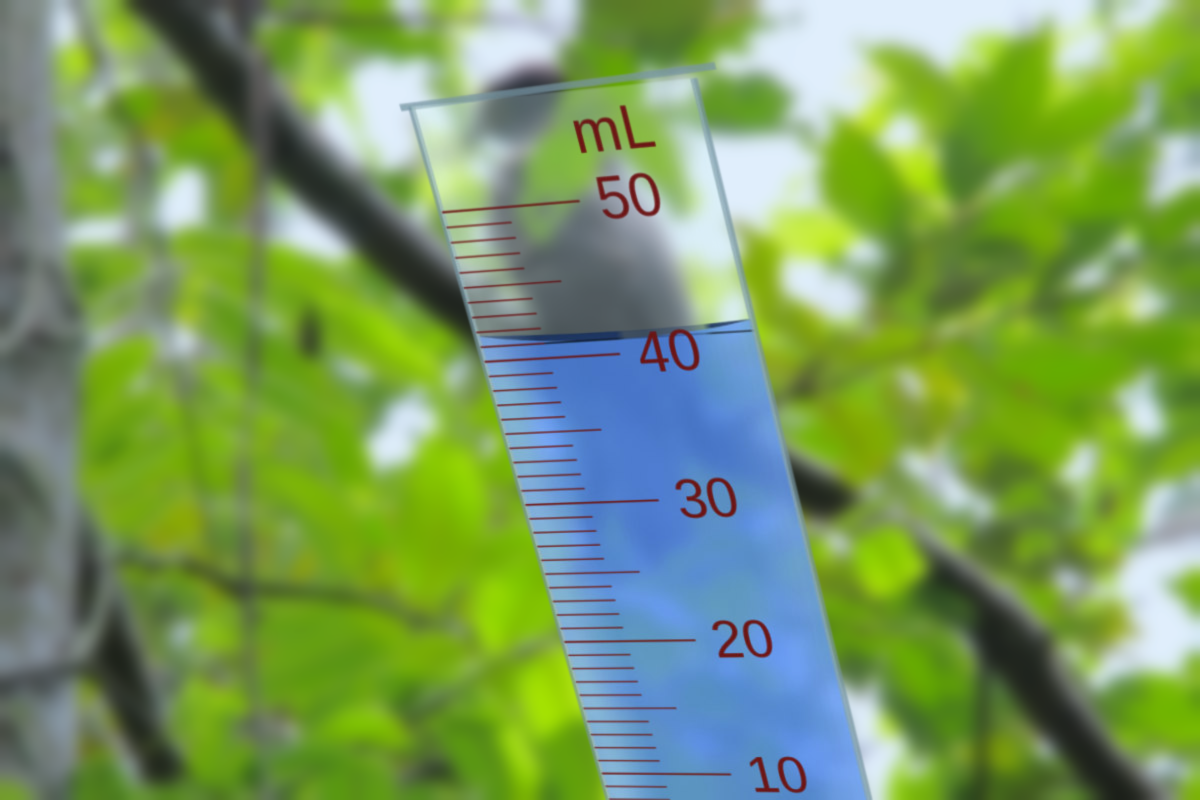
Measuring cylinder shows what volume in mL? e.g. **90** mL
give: **41** mL
